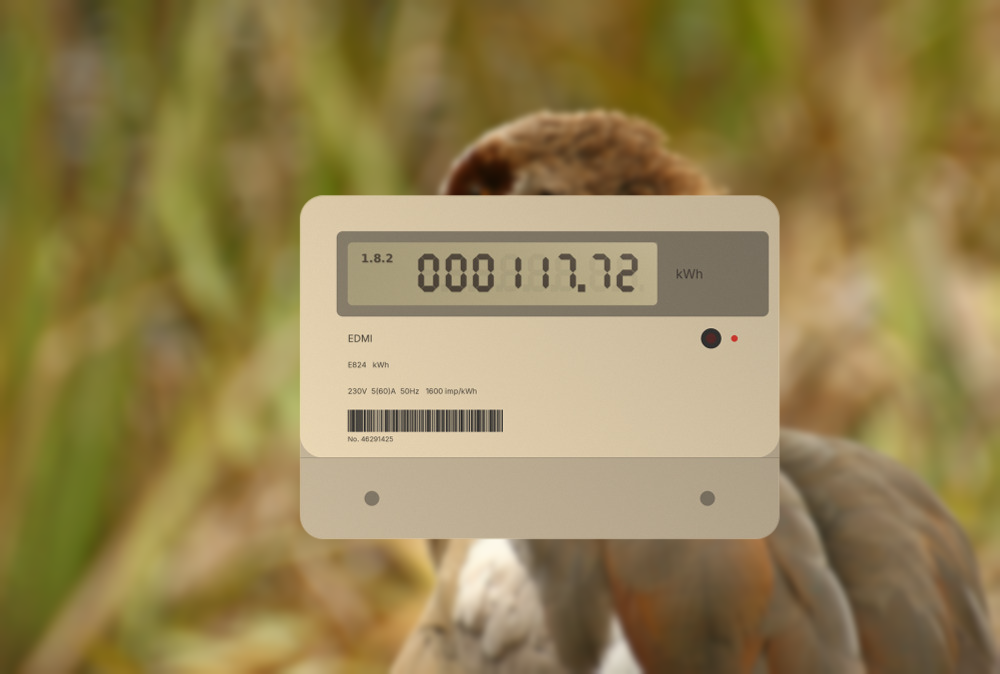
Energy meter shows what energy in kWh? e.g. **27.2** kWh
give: **117.72** kWh
